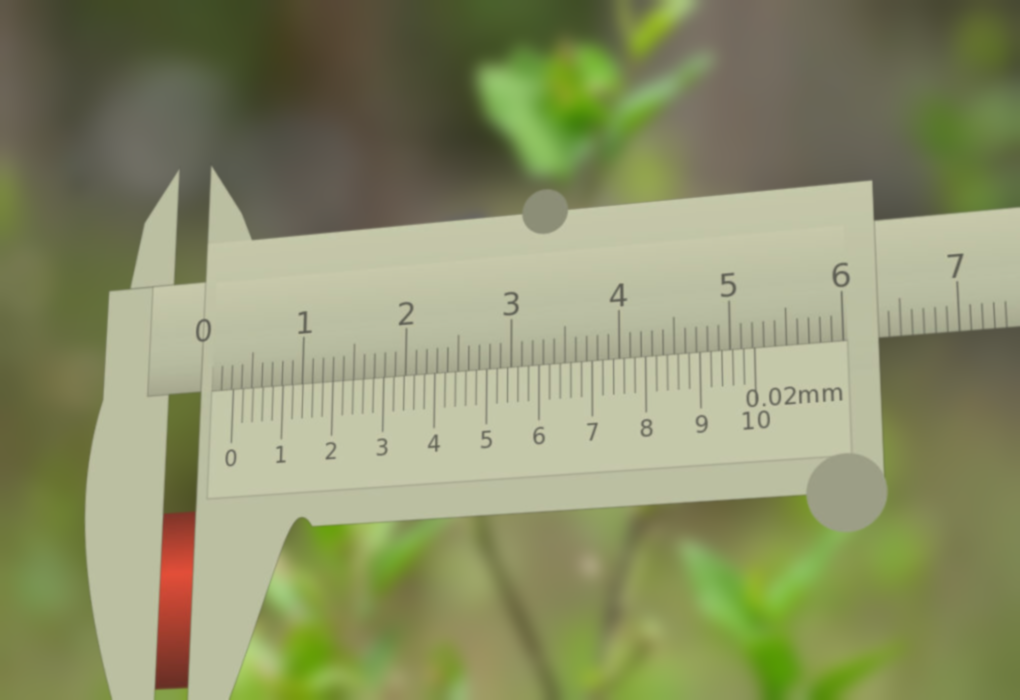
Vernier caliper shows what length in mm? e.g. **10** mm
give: **3.2** mm
